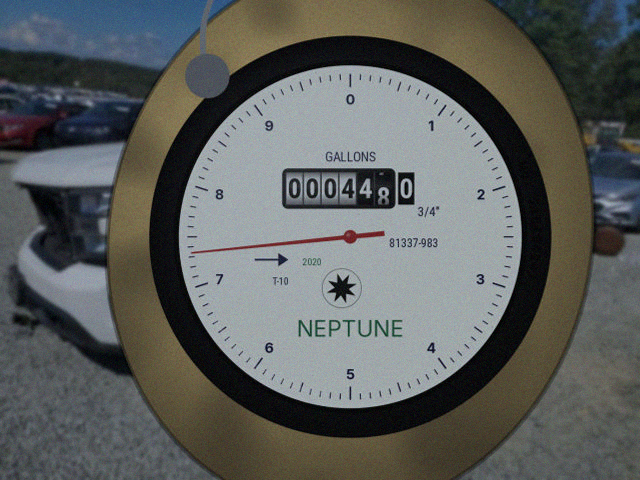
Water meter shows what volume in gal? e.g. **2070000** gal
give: **4477.3** gal
